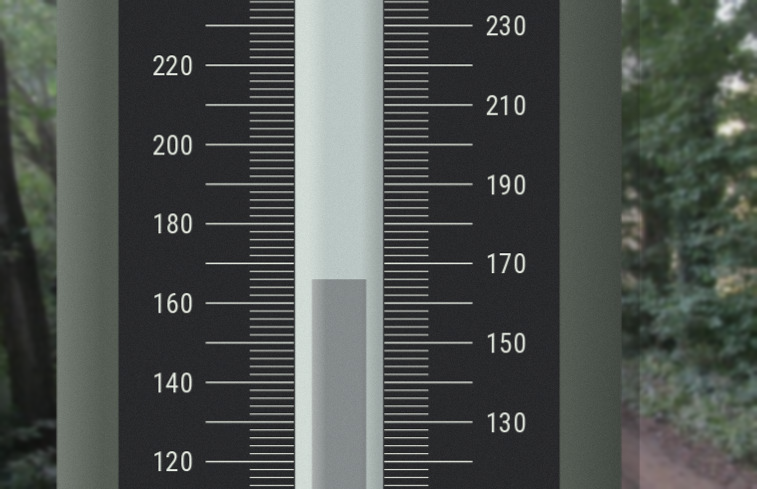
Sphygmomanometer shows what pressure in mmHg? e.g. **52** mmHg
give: **166** mmHg
